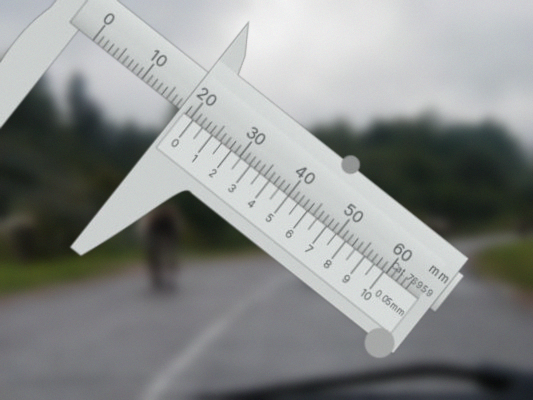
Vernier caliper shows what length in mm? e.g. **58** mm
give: **20.5** mm
